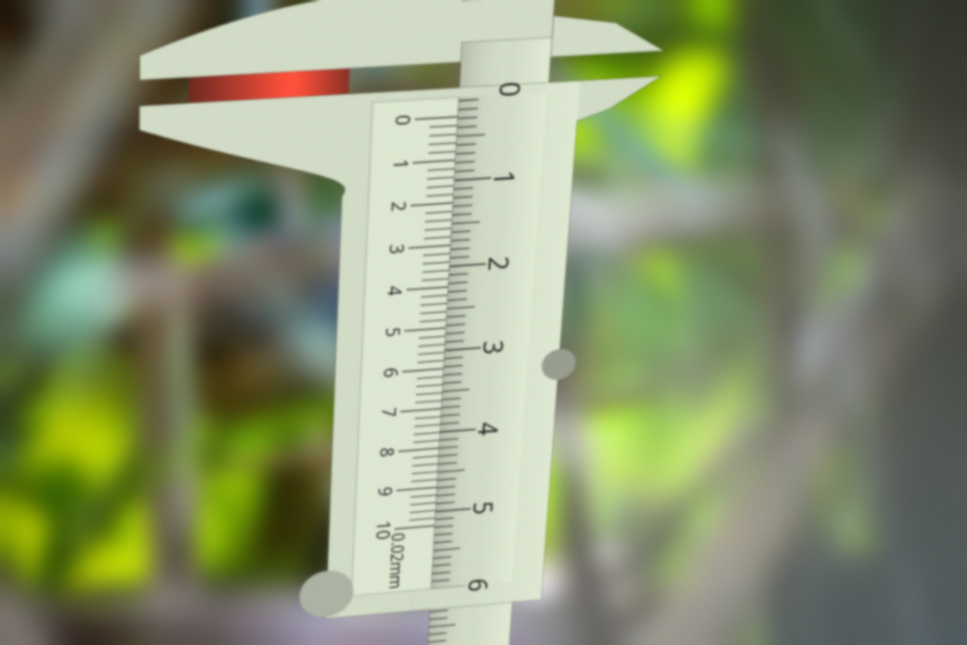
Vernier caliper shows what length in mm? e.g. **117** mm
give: **2.8** mm
